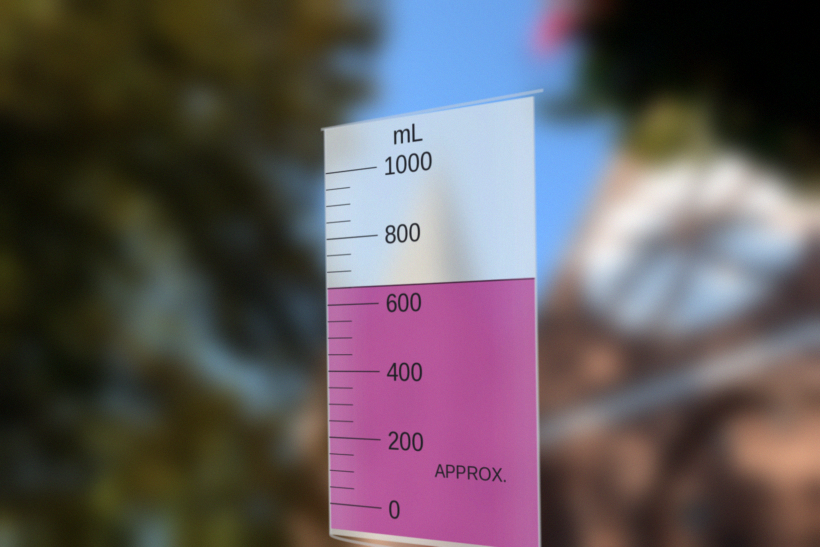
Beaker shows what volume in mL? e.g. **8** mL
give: **650** mL
